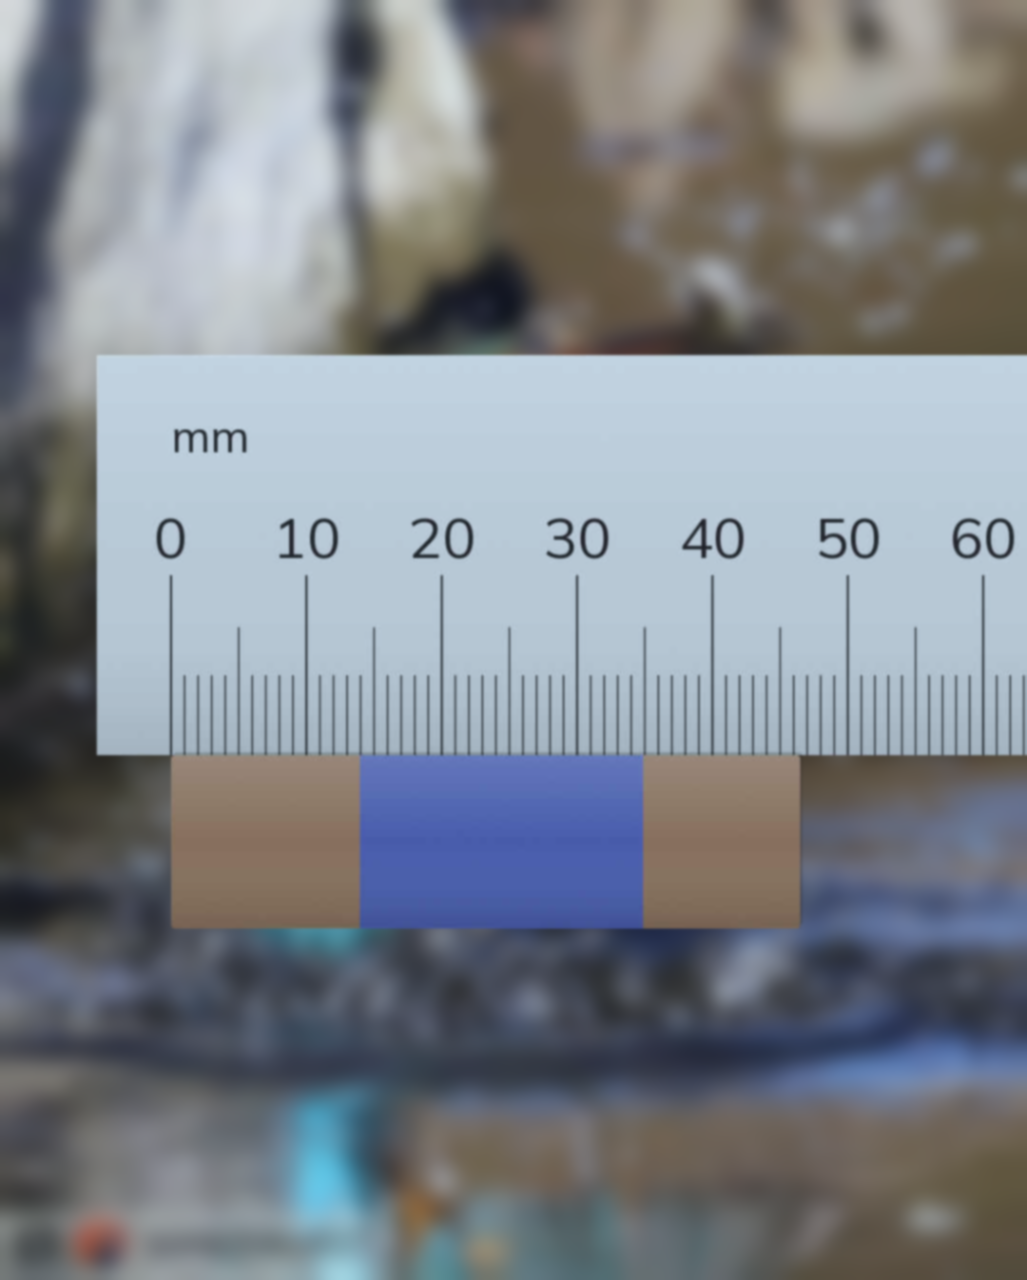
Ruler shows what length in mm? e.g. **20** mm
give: **46.5** mm
